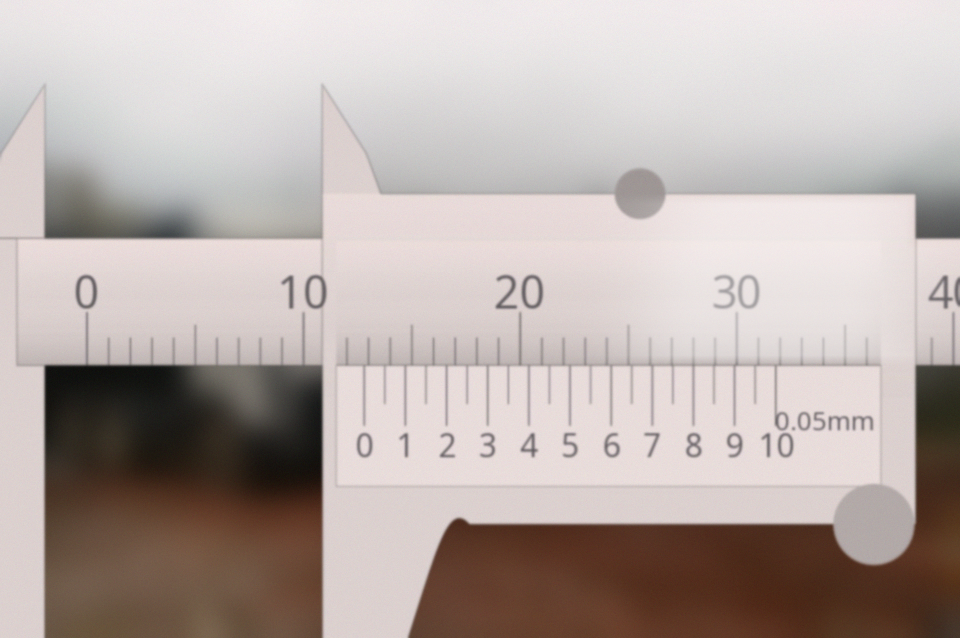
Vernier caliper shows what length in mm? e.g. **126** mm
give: **12.8** mm
